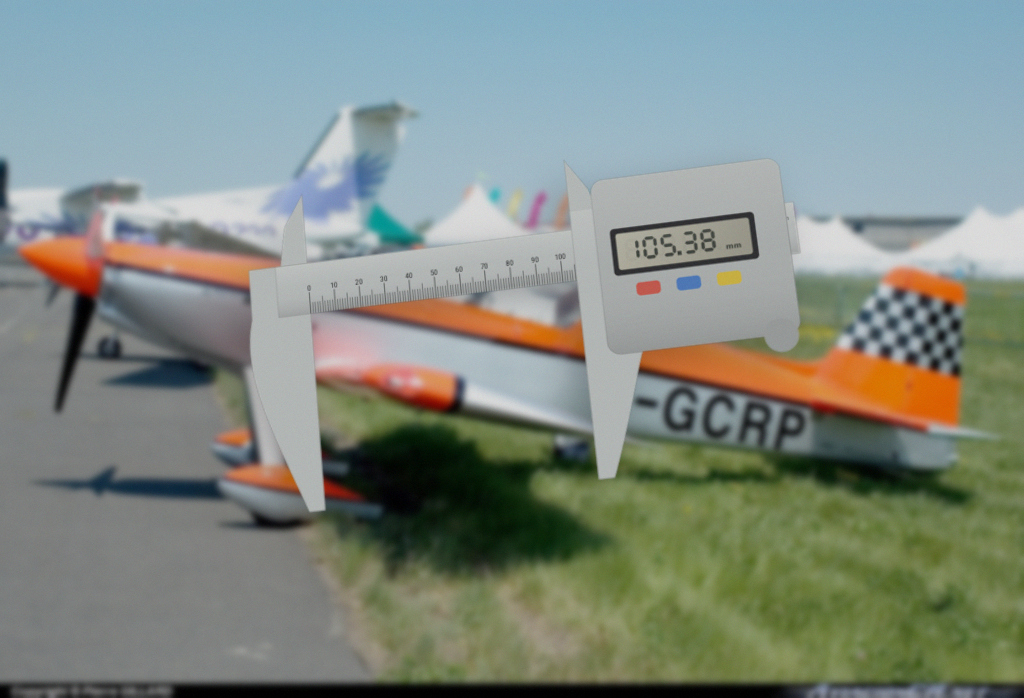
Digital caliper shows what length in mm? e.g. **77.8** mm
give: **105.38** mm
